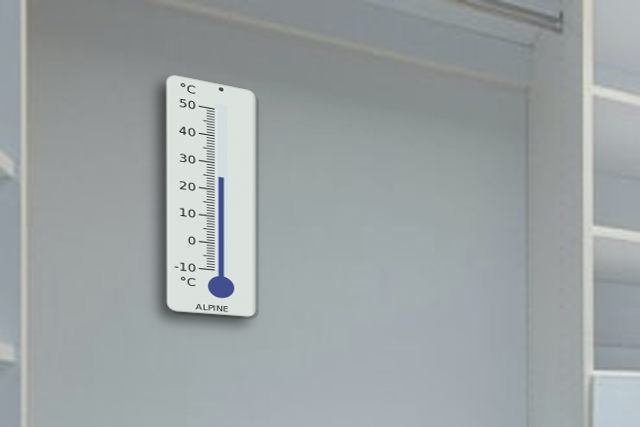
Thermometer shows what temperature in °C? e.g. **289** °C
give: **25** °C
